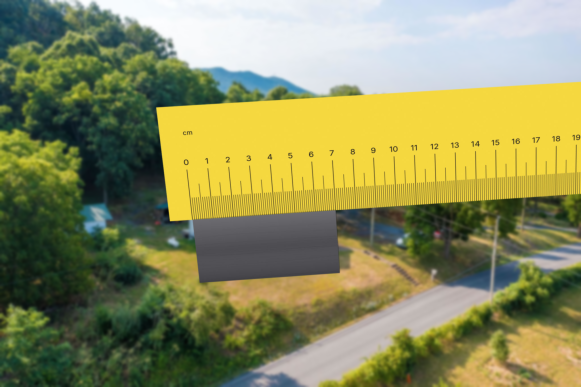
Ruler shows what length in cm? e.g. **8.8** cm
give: **7** cm
